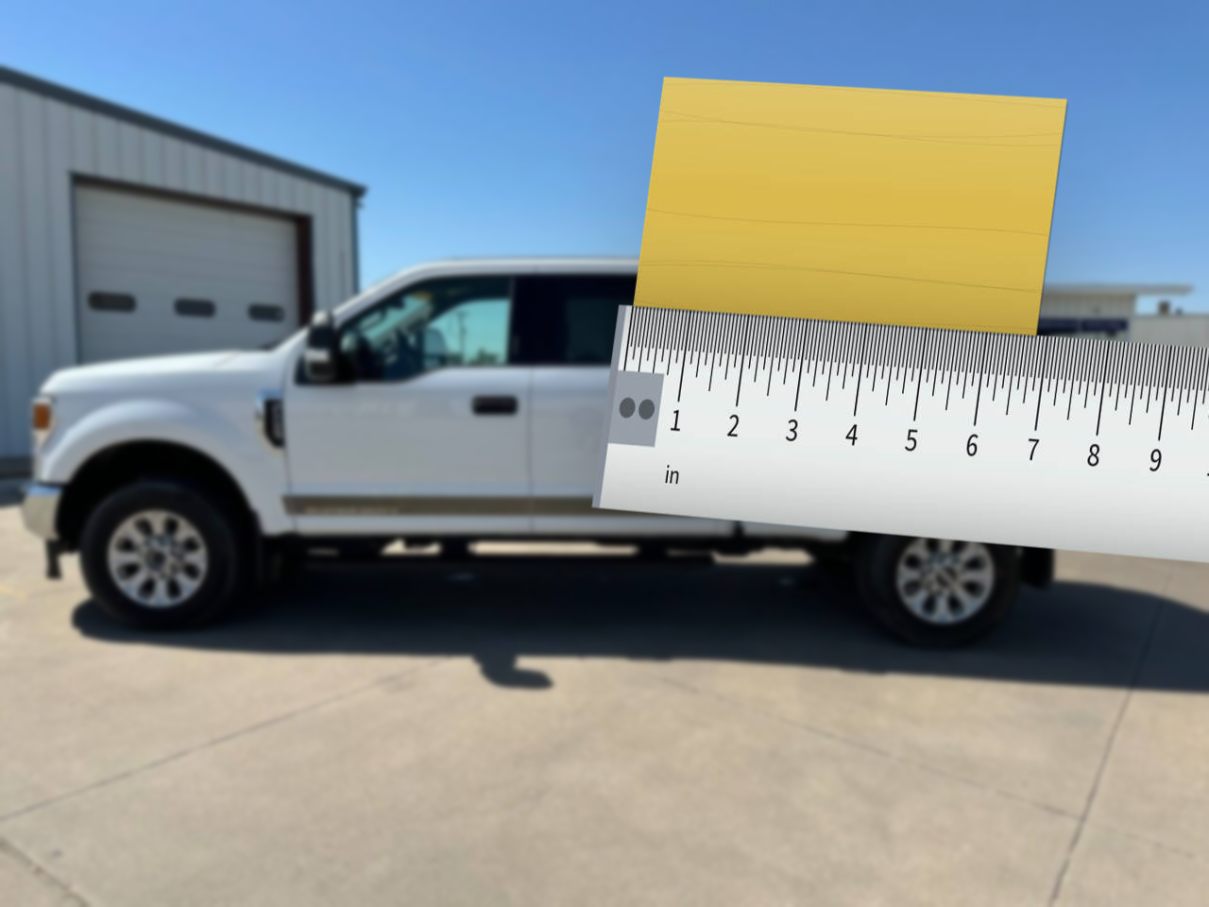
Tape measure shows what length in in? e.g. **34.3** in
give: **6.8125** in
